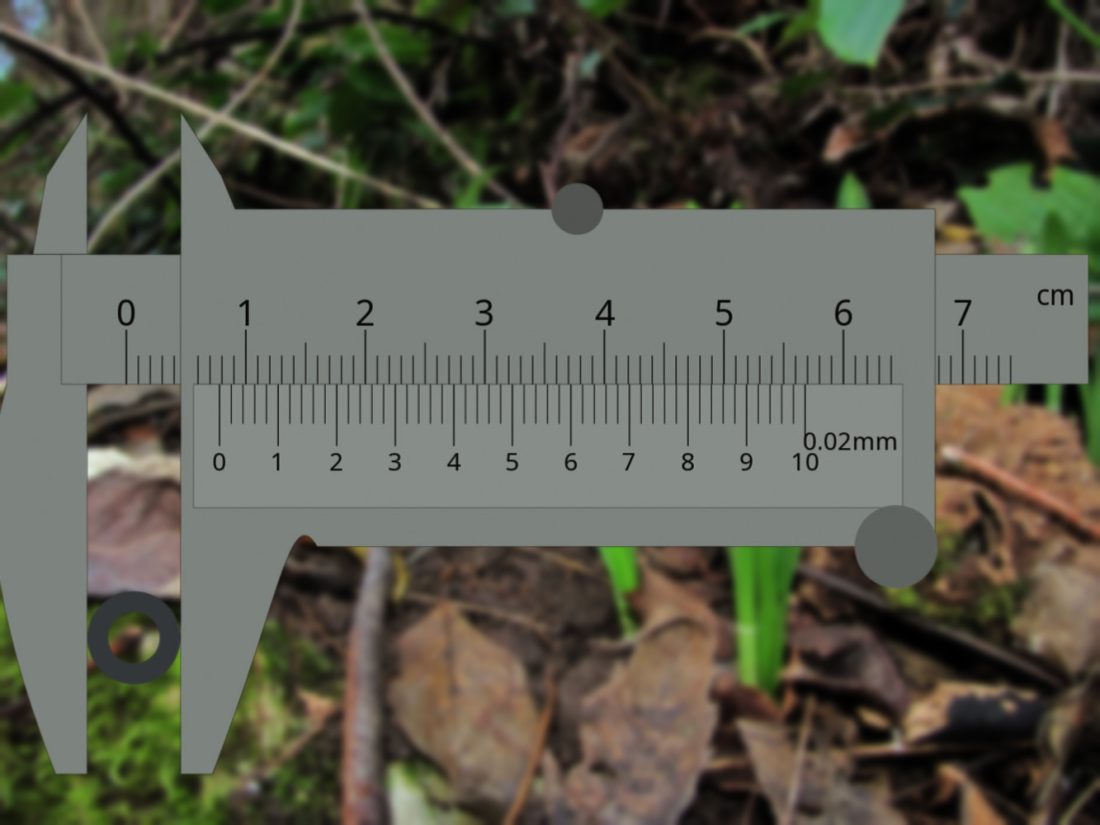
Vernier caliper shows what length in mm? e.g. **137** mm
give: **7.8** mm
